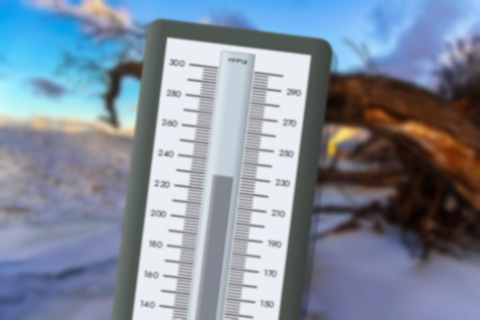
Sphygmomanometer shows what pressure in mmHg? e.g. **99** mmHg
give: **230** mmHg
